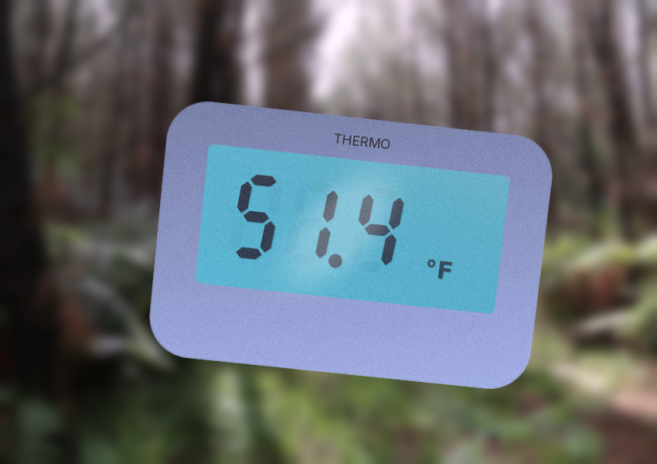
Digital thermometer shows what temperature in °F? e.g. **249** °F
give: **51.4** °F
